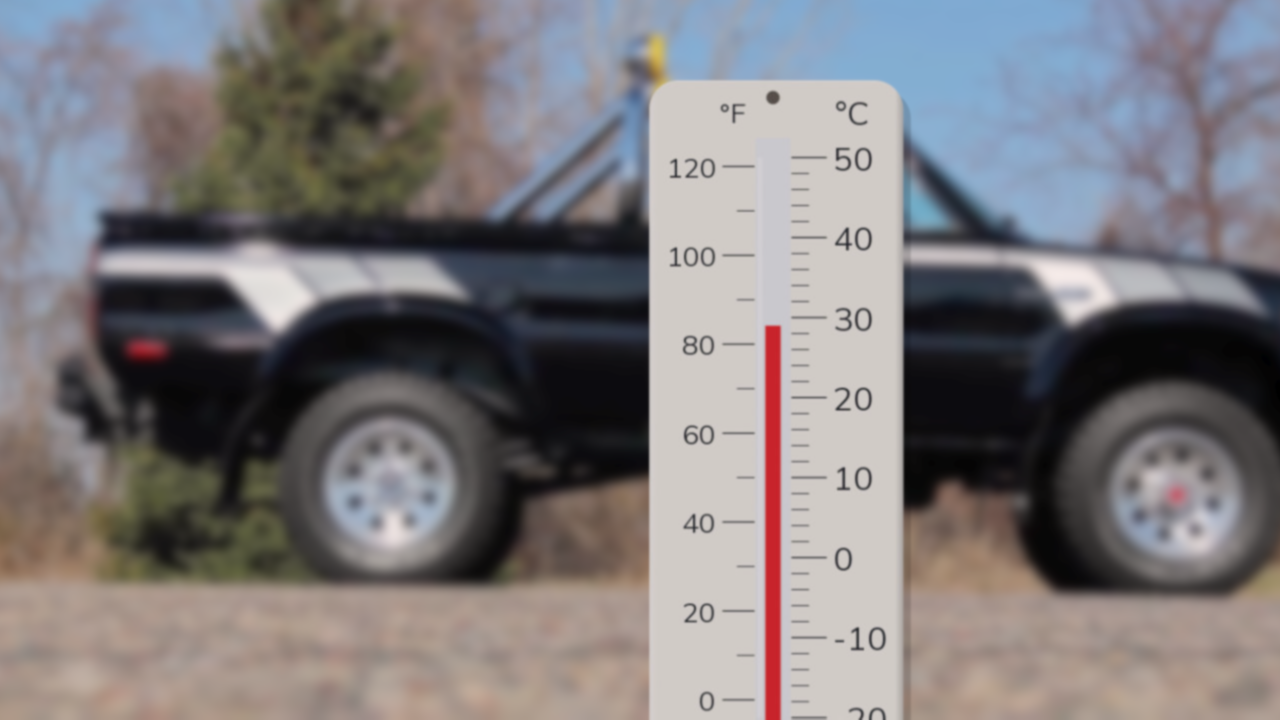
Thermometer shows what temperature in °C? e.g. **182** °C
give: **29** °C
